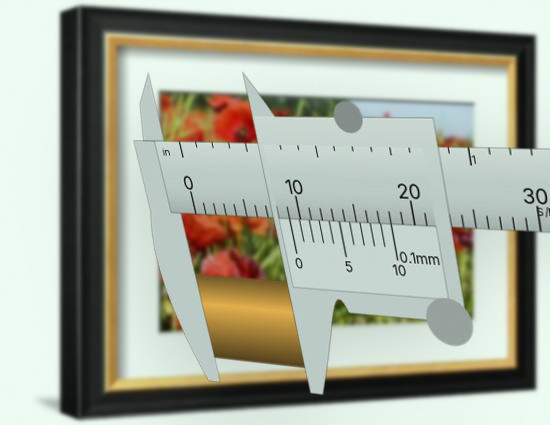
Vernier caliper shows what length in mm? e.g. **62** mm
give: **9.0** mm
